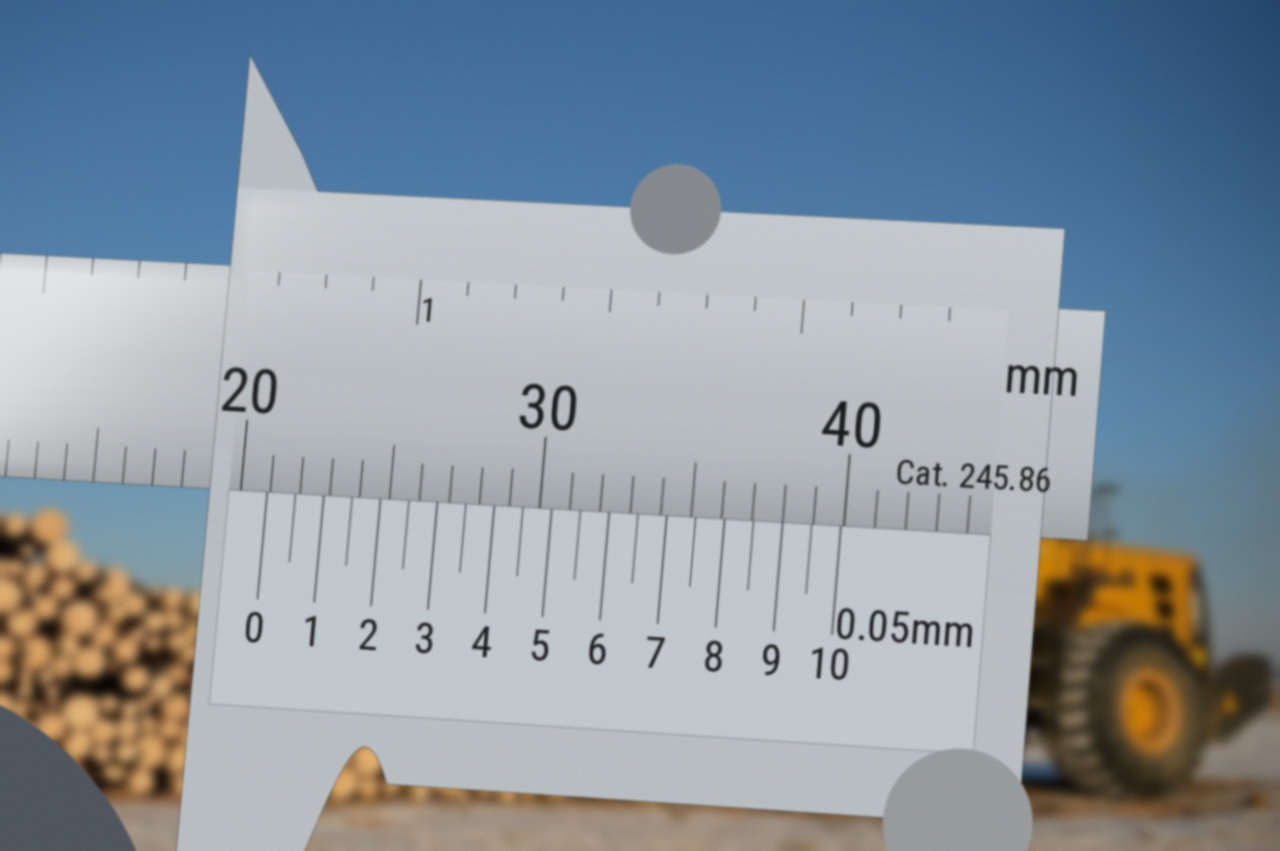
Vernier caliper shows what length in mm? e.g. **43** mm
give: **20.9** mm
